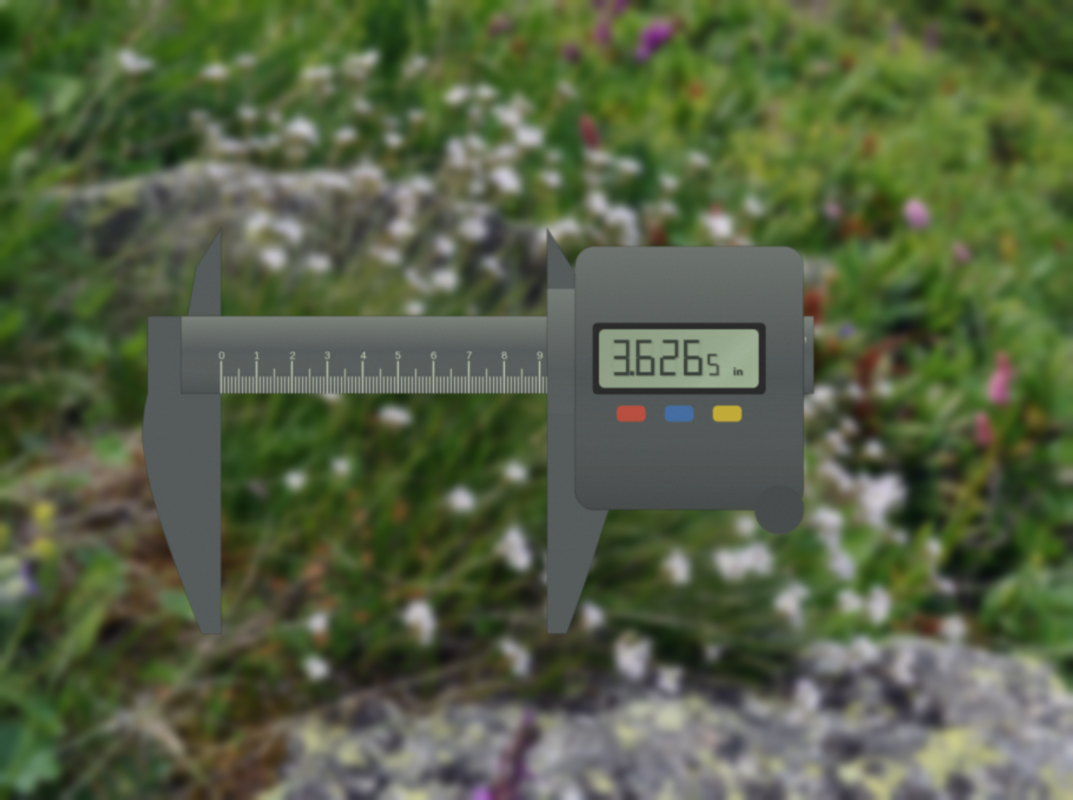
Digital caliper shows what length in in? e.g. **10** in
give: **3.6265** in
